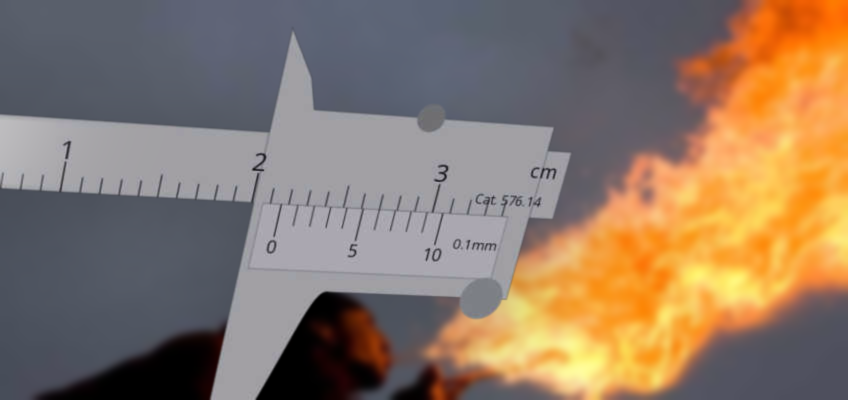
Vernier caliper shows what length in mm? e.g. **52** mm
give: **21.6** mm
